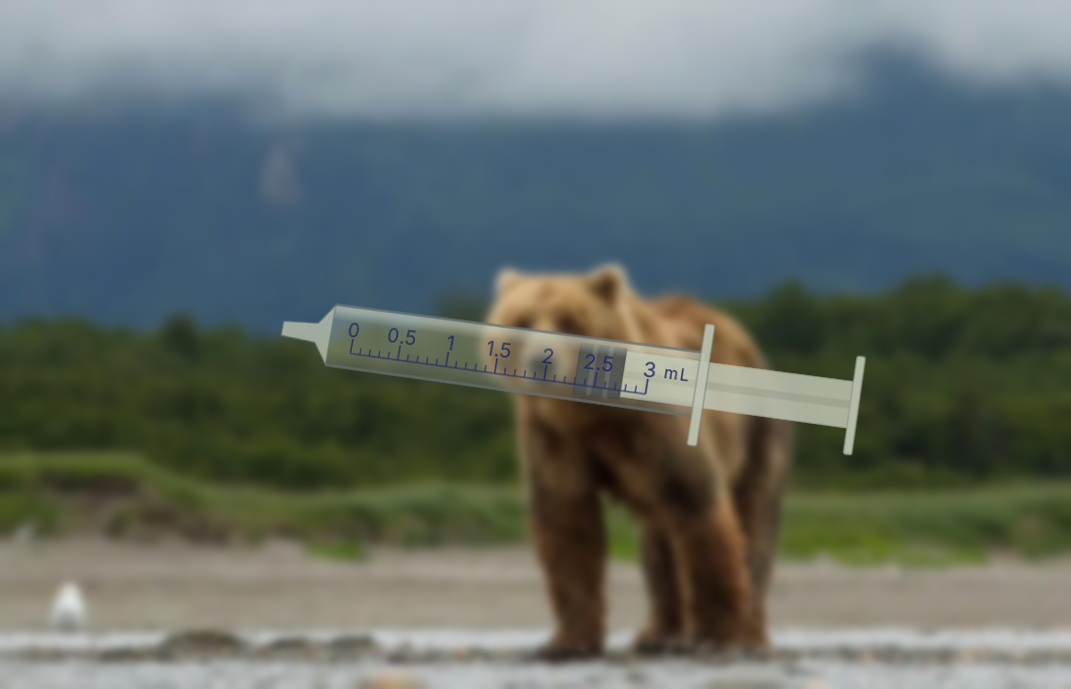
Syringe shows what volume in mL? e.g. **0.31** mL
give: **2.3** mL
